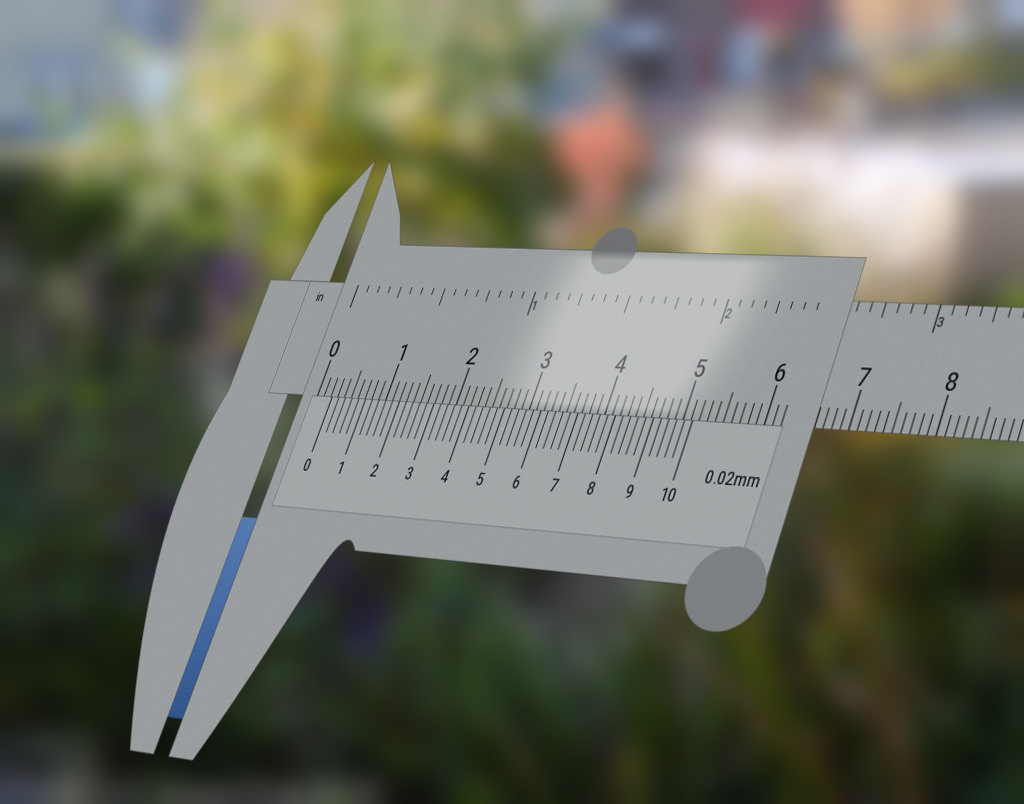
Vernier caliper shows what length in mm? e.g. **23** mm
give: **2.2** mm
